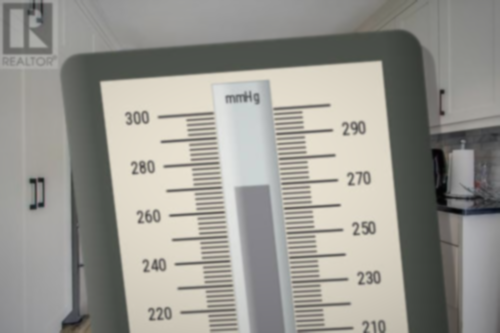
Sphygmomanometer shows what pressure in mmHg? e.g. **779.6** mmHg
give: **270** mmHg
